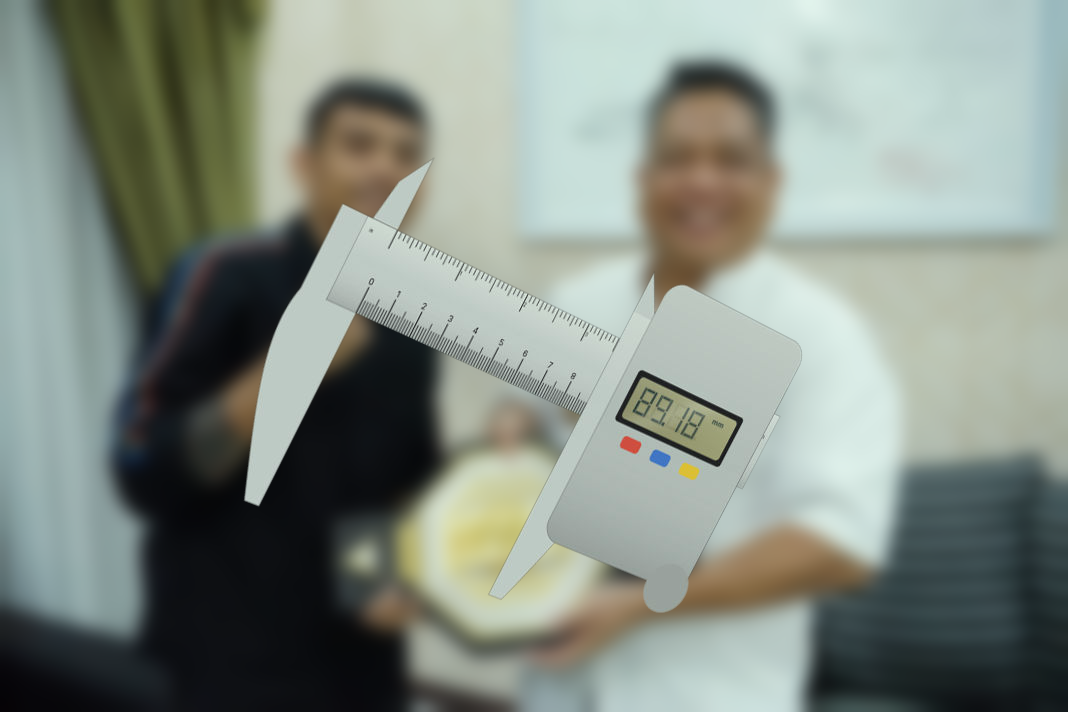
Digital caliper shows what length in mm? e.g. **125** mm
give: **89.18** mm
